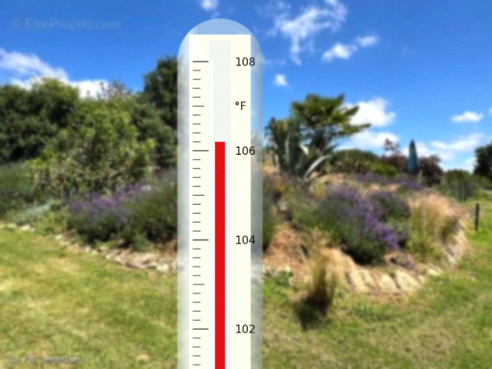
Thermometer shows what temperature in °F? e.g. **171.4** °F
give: **106.2** °F
